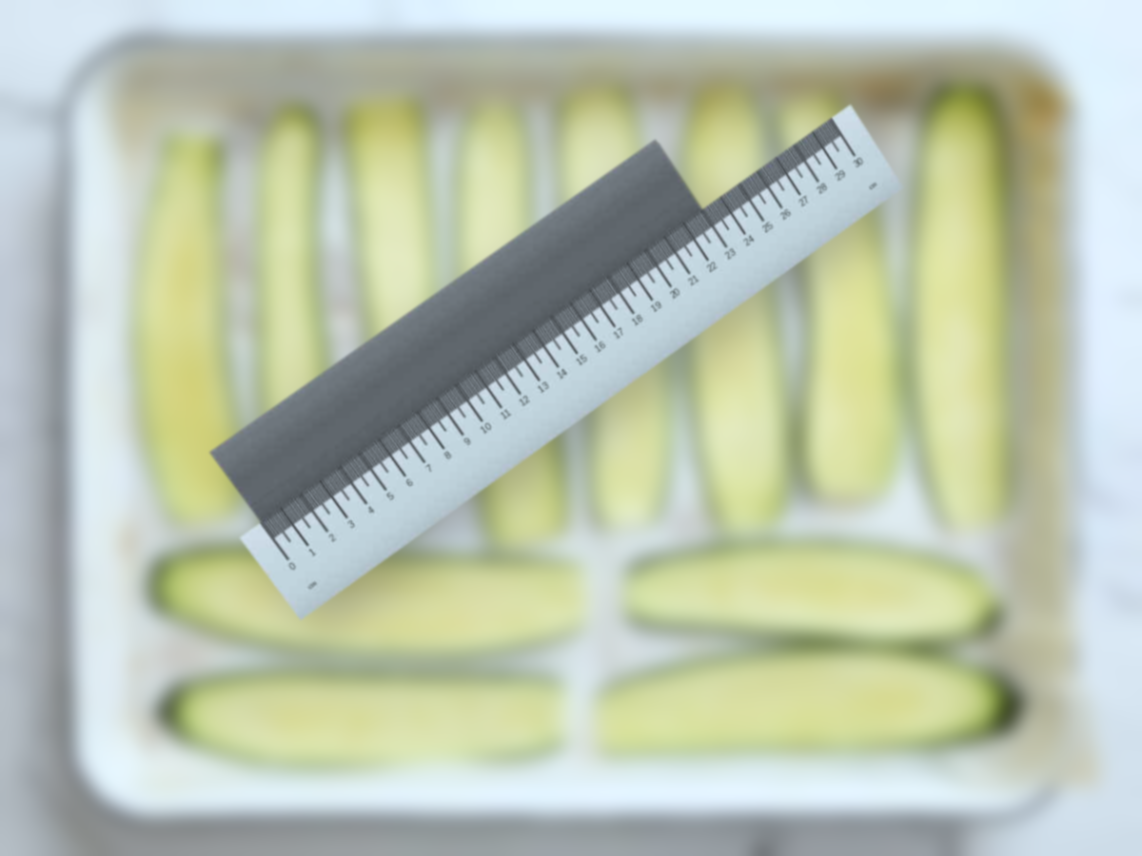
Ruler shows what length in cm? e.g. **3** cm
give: **23** cm
